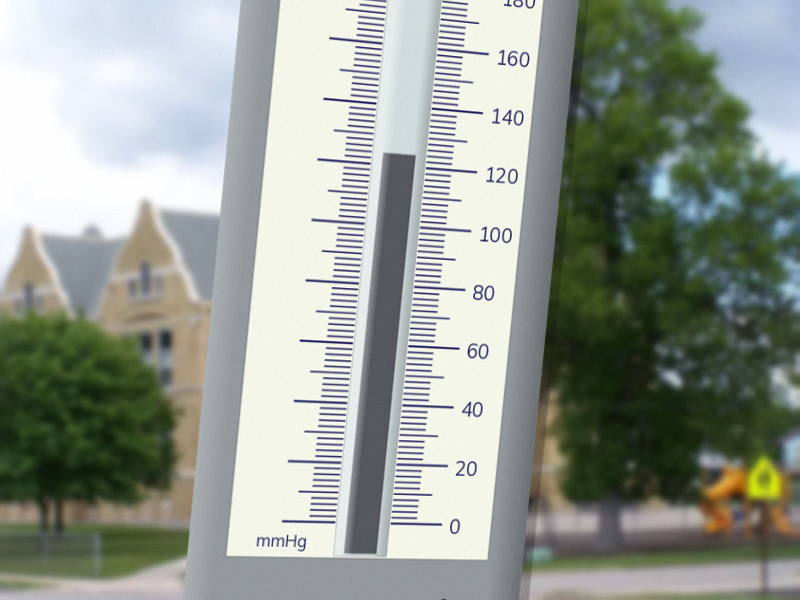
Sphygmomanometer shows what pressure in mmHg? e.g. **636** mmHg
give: **124** mmHg
